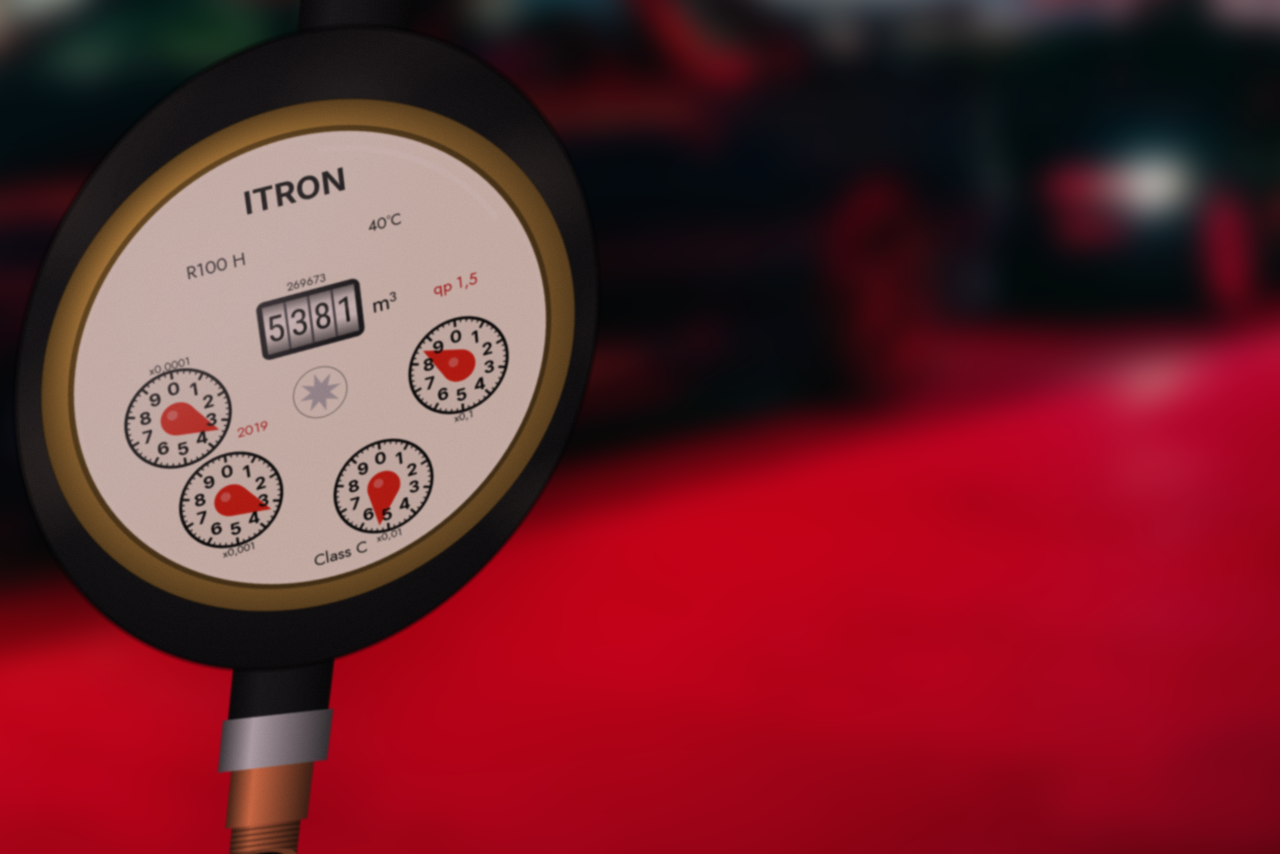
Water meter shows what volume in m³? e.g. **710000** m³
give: **5381.8533** m³
